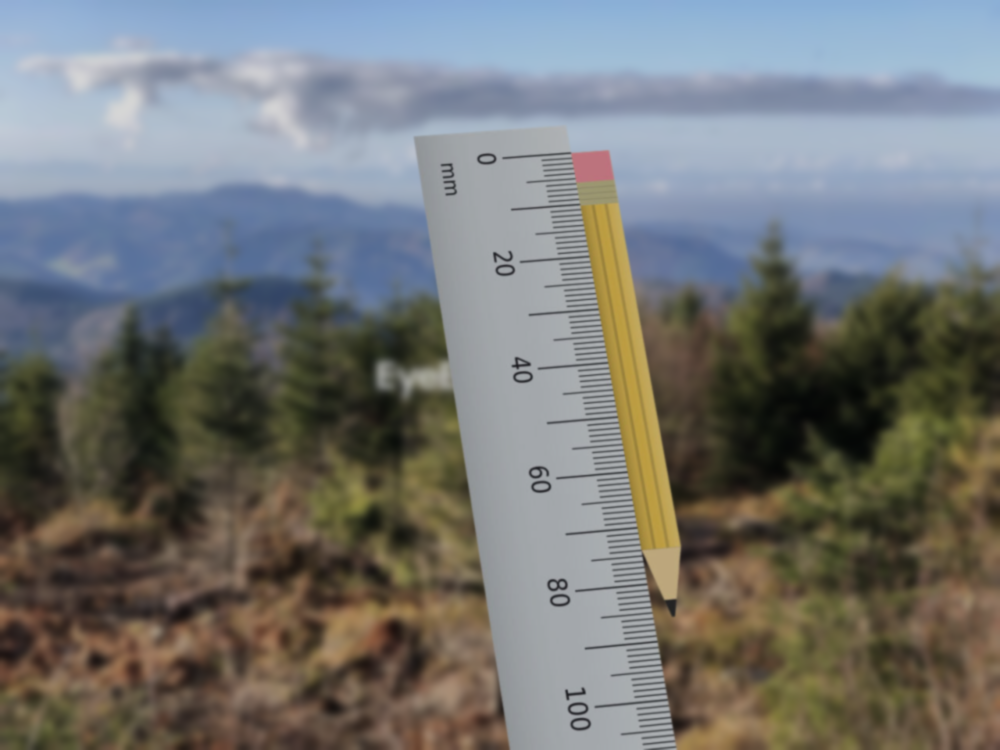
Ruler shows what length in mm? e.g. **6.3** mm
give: **86** mm
